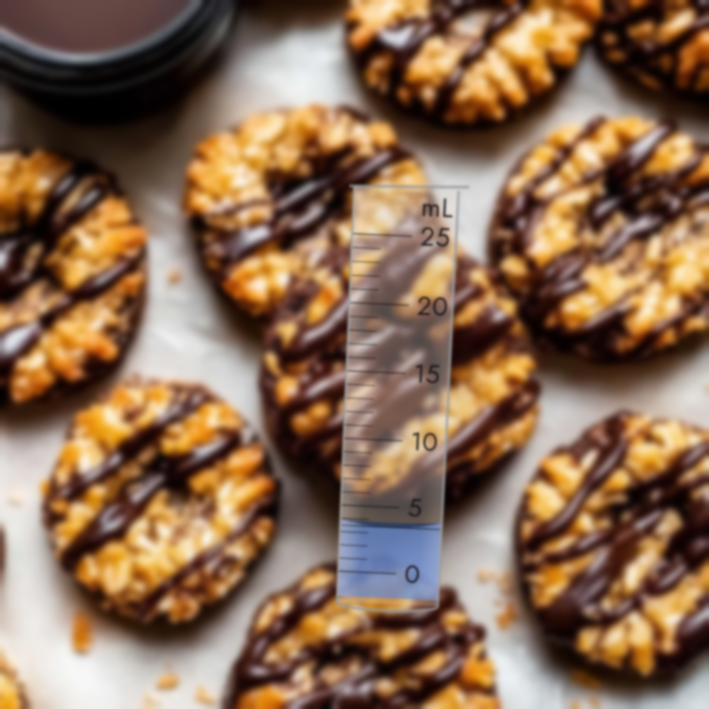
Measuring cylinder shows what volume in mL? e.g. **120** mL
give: **3.5** mL
